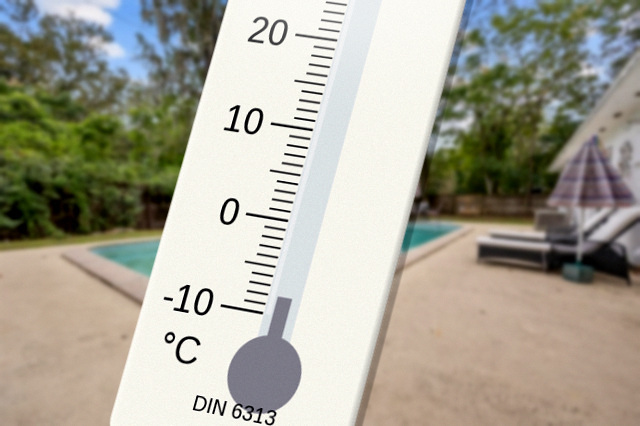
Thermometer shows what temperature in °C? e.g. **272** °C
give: **-8** °C
